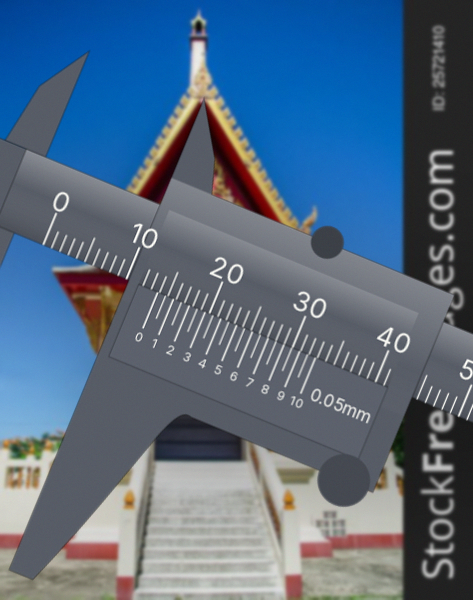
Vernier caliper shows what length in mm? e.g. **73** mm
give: **13.8** mm
